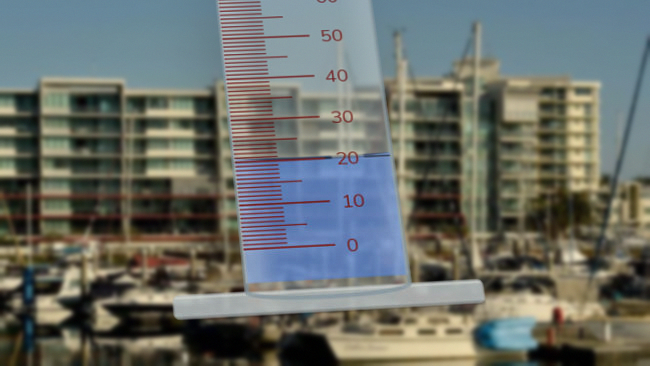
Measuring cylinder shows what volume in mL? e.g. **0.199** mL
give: **20** mL
